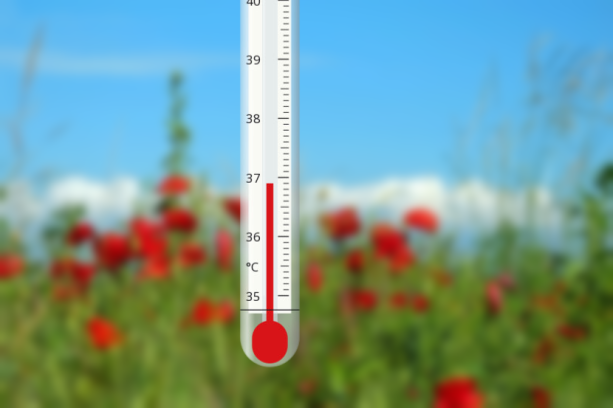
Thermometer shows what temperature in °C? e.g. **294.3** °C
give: **36.9** °C
